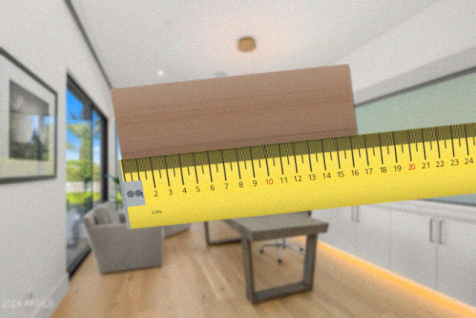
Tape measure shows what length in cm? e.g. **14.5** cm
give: **16.5** cm
